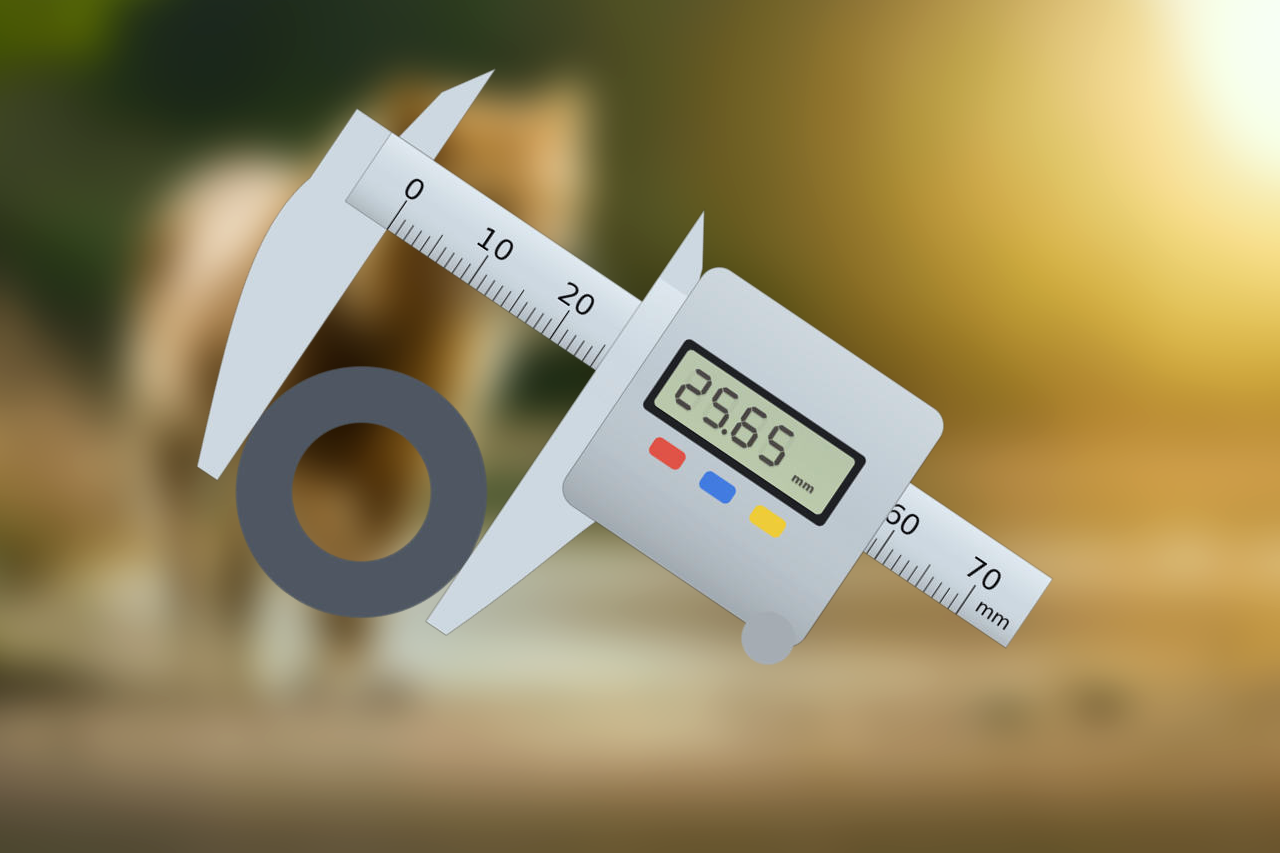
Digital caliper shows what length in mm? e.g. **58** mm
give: **25.65** mm
